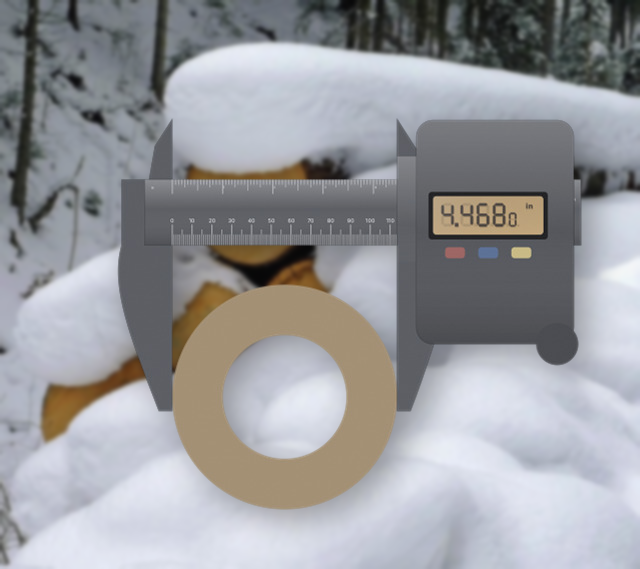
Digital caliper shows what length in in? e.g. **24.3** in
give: **4.4680** in
